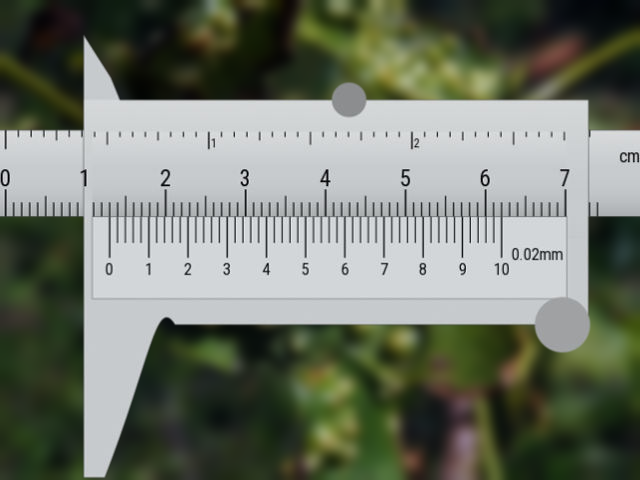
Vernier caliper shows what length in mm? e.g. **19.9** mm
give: **13.0** mm
